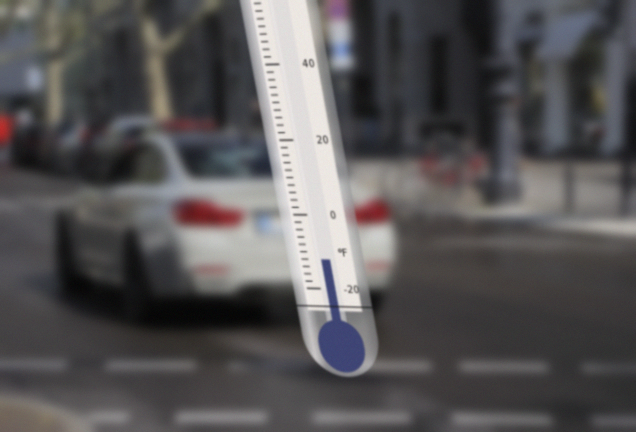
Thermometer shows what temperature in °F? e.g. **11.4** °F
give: **-12** °F
